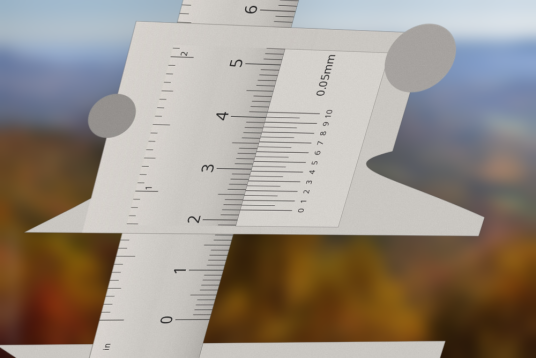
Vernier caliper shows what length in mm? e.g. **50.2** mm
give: **22.0** mm
